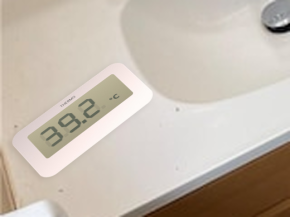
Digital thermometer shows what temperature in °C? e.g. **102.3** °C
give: **39.2** °C
